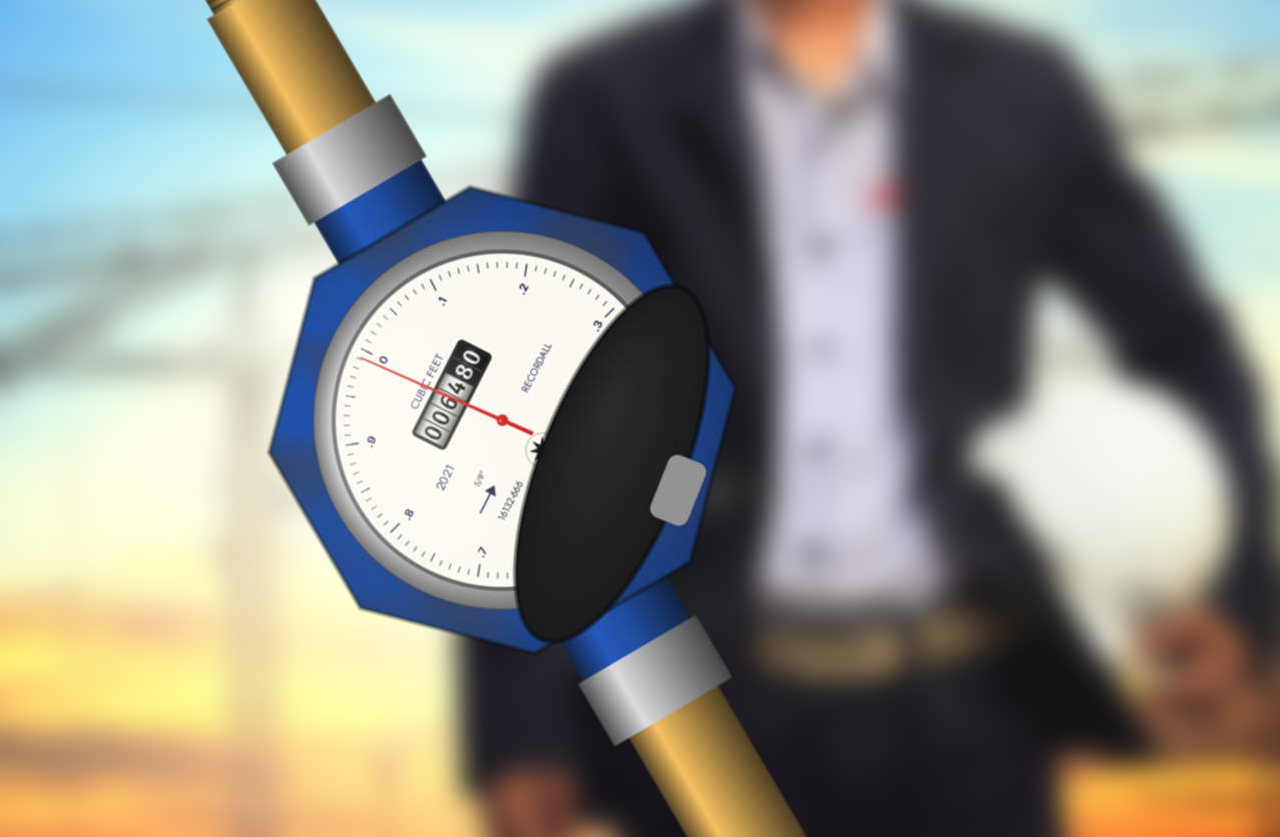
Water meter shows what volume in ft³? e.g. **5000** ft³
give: **6479.99** ft³
